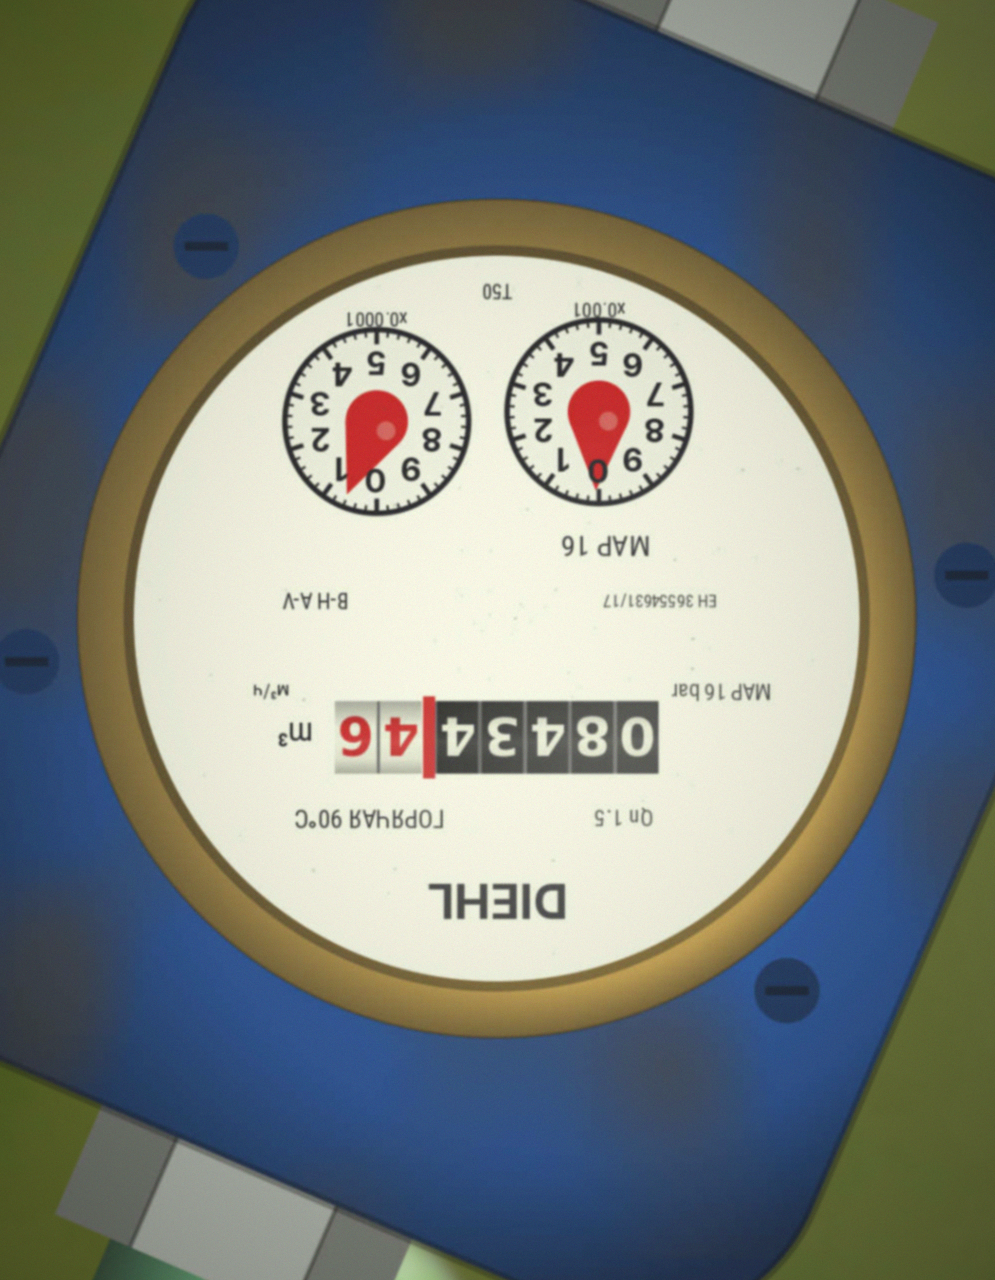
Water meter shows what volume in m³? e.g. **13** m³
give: **8434.4600** m³
